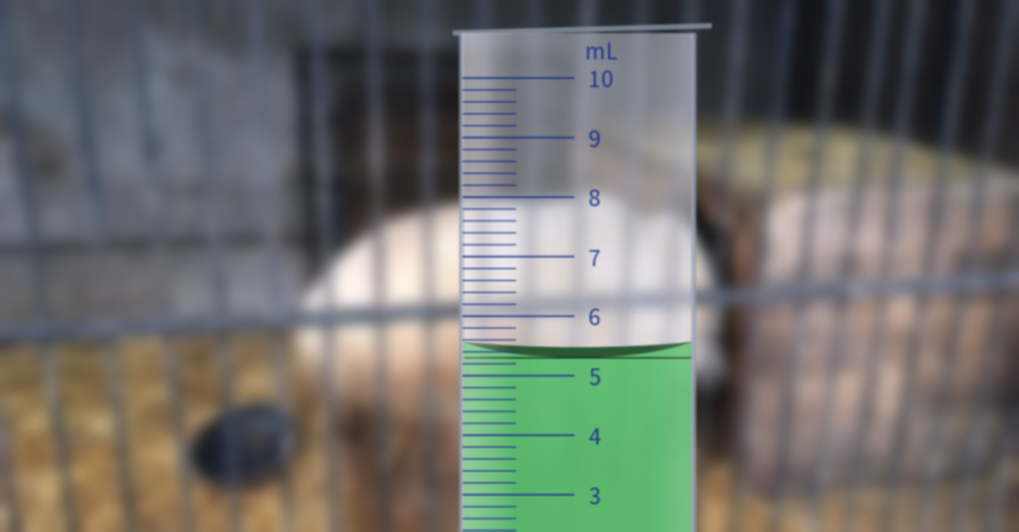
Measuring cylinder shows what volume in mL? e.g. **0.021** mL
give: **5.3** mL
